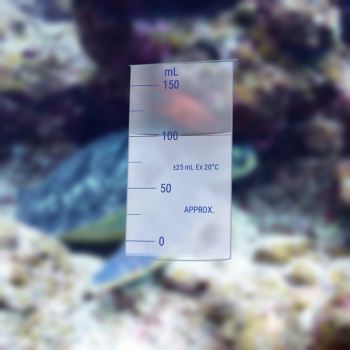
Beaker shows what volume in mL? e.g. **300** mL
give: **100** mL
